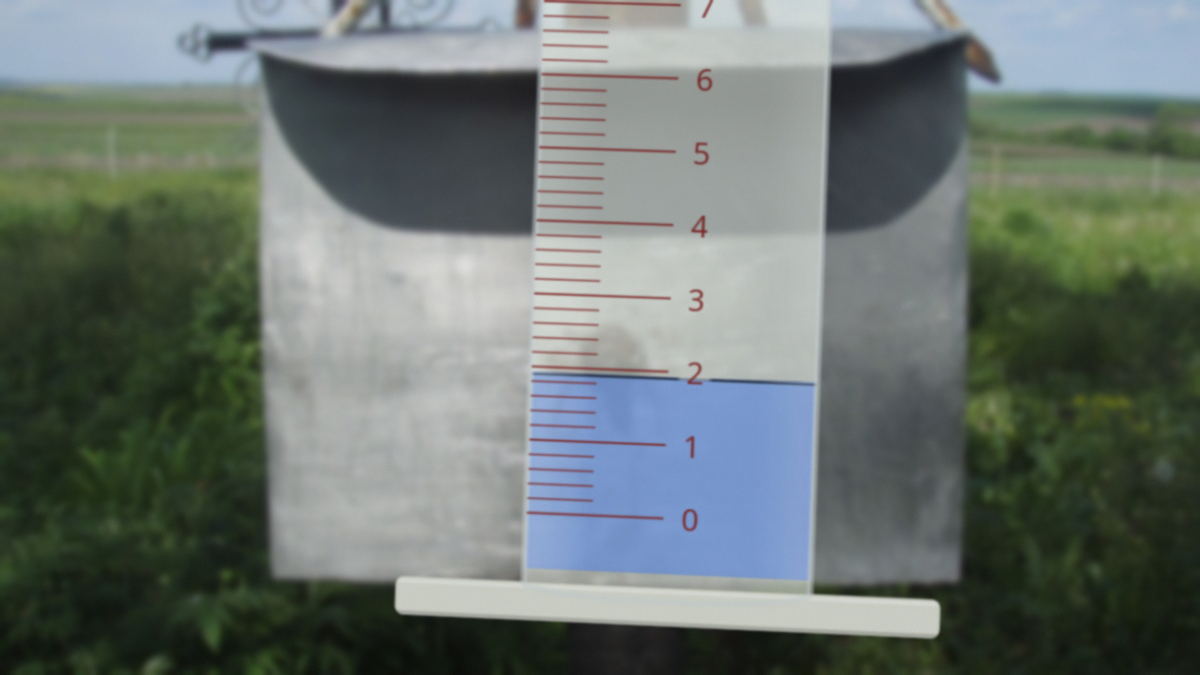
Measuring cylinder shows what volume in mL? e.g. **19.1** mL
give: **1.9** mL
